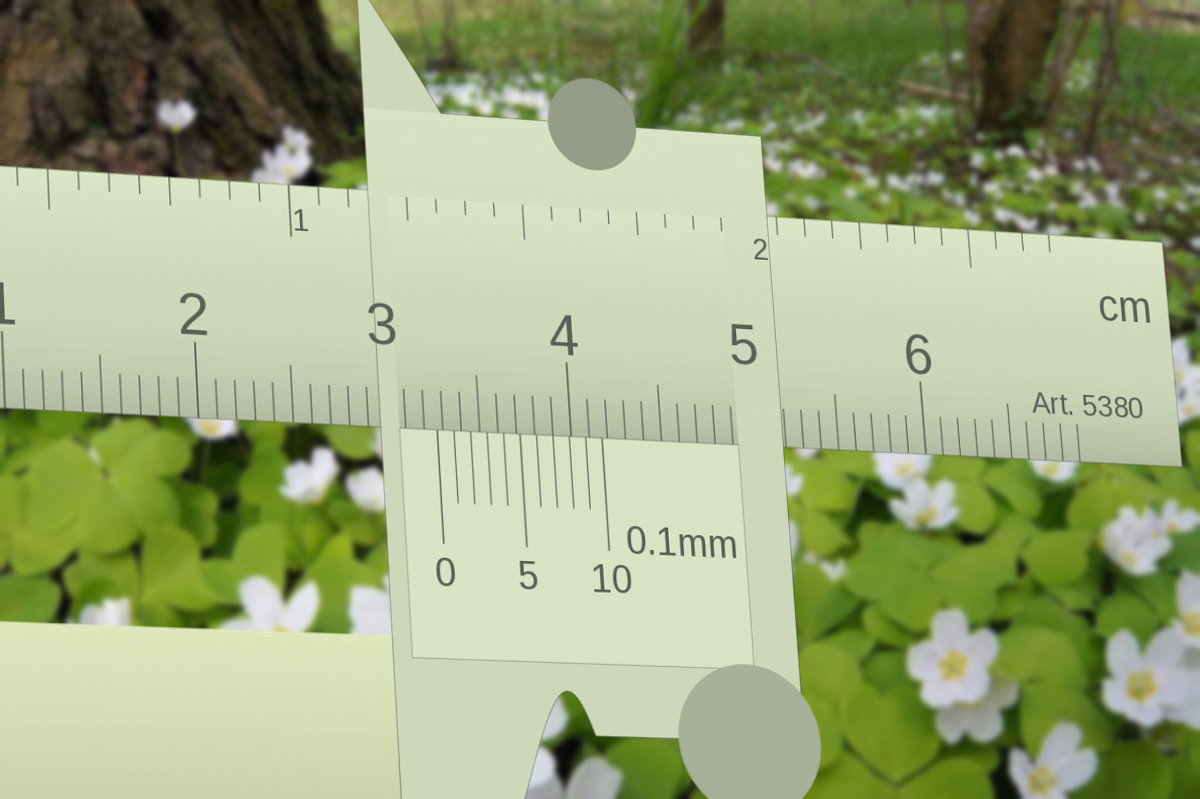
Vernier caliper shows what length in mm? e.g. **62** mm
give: **32.7** mm
